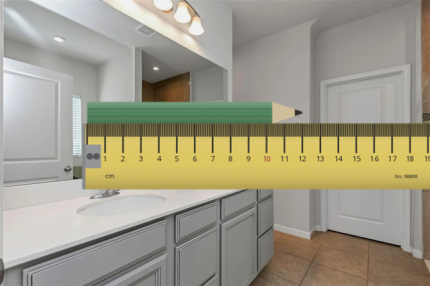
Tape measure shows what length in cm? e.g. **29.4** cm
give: **12** cm
